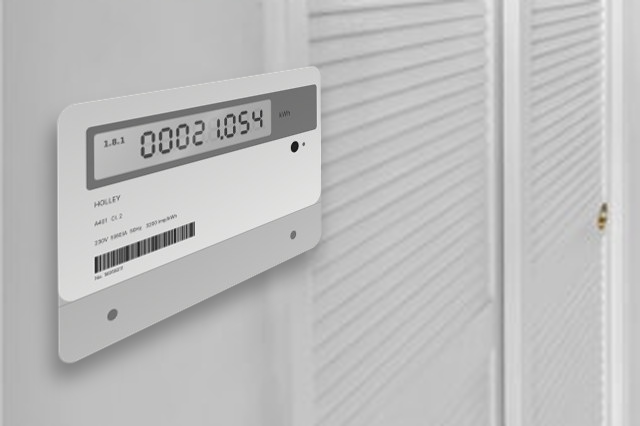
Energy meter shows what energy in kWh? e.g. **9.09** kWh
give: **21.054** kWh
